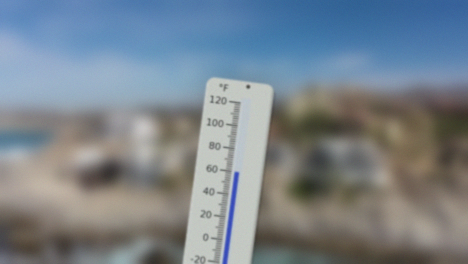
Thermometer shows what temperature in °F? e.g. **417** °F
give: **60** °F
